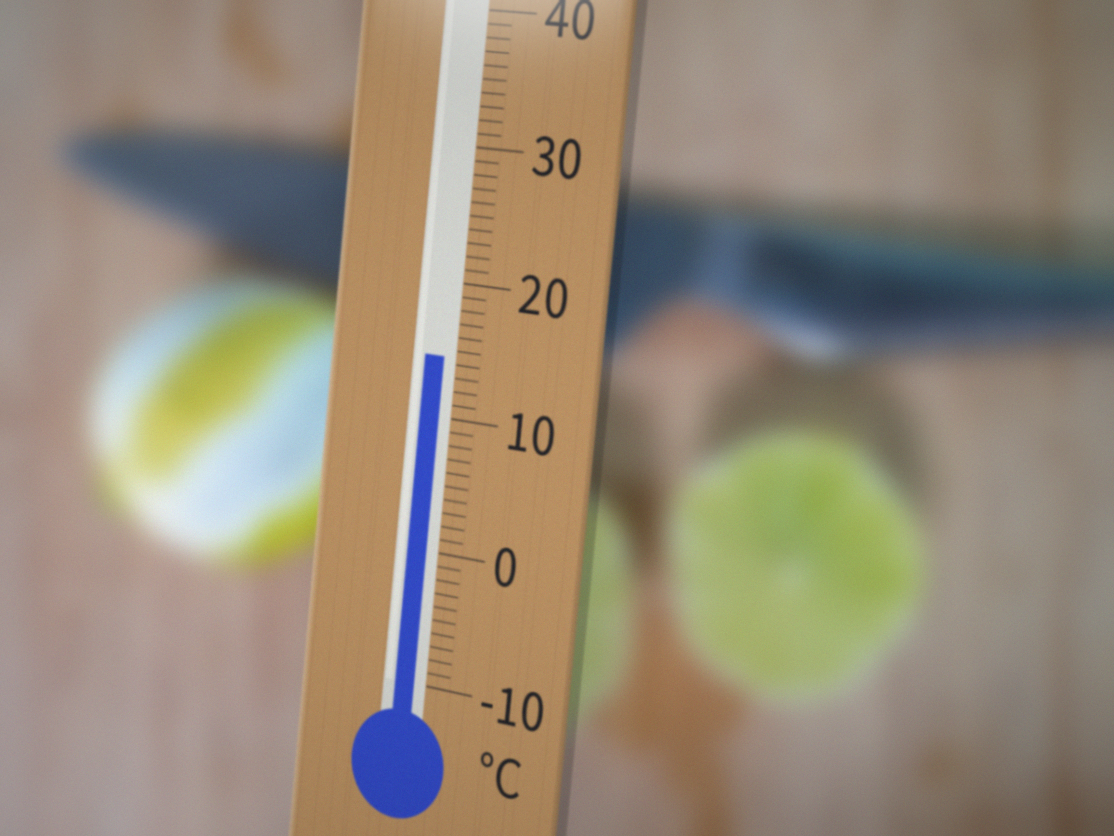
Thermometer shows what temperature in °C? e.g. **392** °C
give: **14.5** °C
